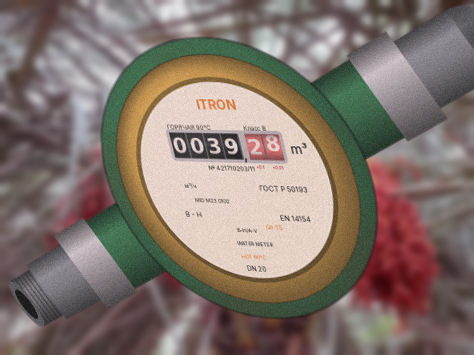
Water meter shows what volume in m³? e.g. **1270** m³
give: **39.28** m³
